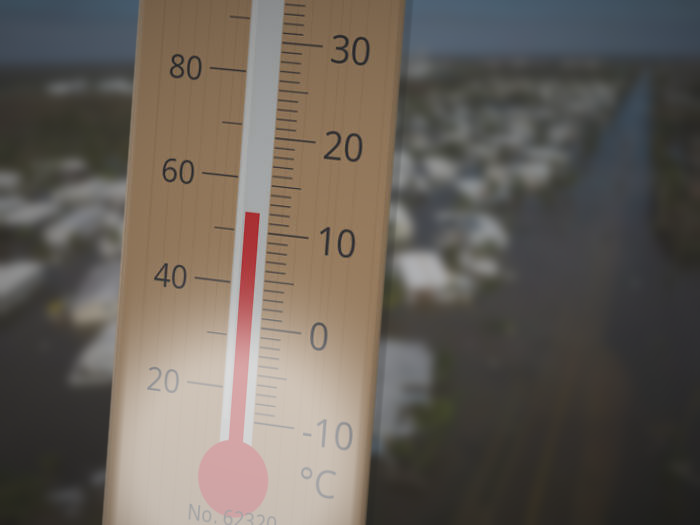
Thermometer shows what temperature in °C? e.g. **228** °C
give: **12** °C
